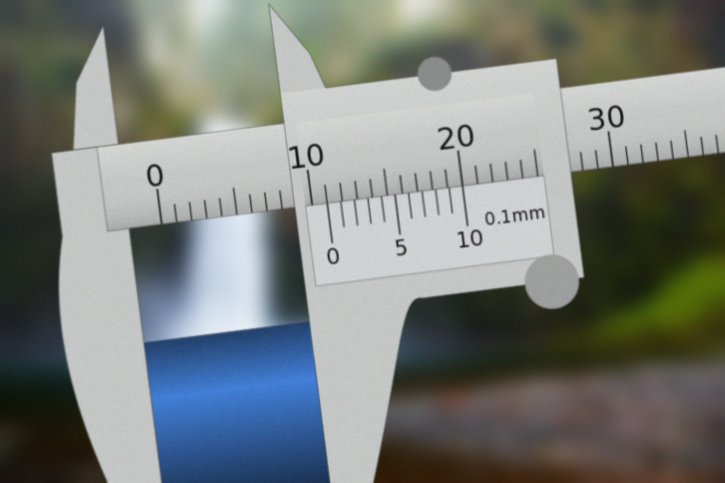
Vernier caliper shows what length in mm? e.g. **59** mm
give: **11.0** mm
